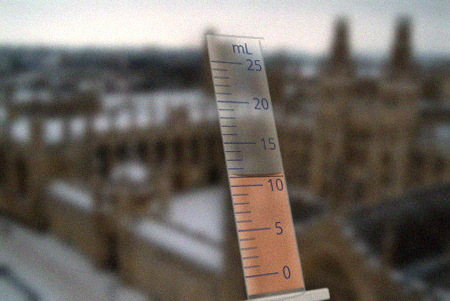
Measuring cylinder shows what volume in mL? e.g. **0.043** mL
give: **11** mL
